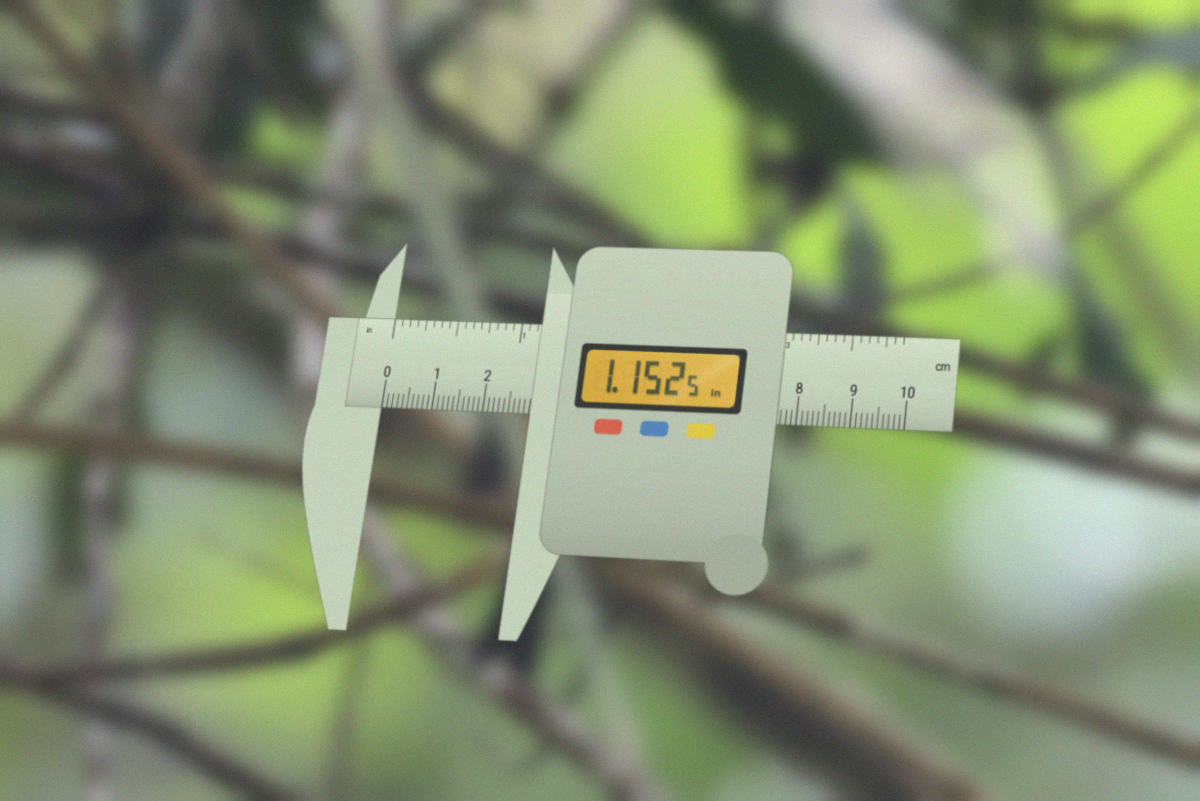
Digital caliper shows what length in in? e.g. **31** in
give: **1.1525** in
